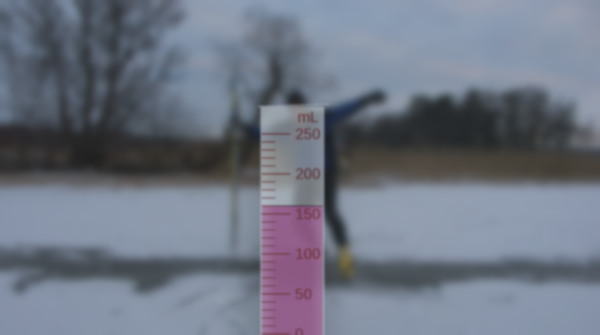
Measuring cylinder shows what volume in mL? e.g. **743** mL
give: **160** mL
